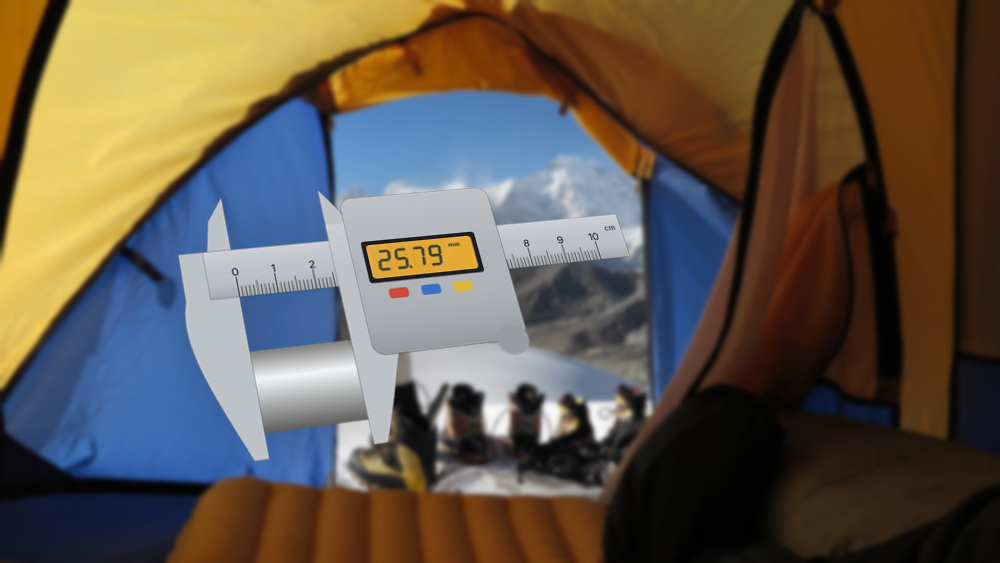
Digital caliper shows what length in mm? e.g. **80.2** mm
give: **25.79** mm
